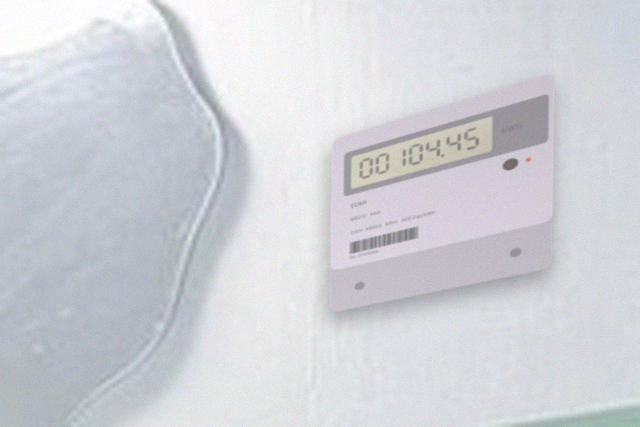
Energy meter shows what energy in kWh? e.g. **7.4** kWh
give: **104.45** kWh
